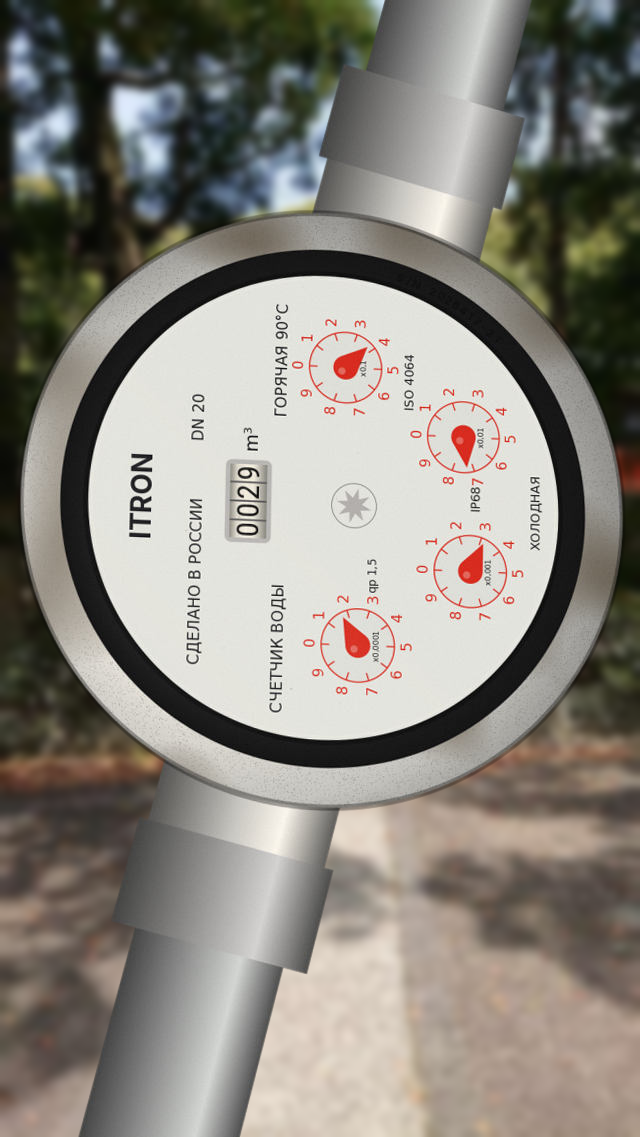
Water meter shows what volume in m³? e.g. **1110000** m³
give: **29.3731** m³
